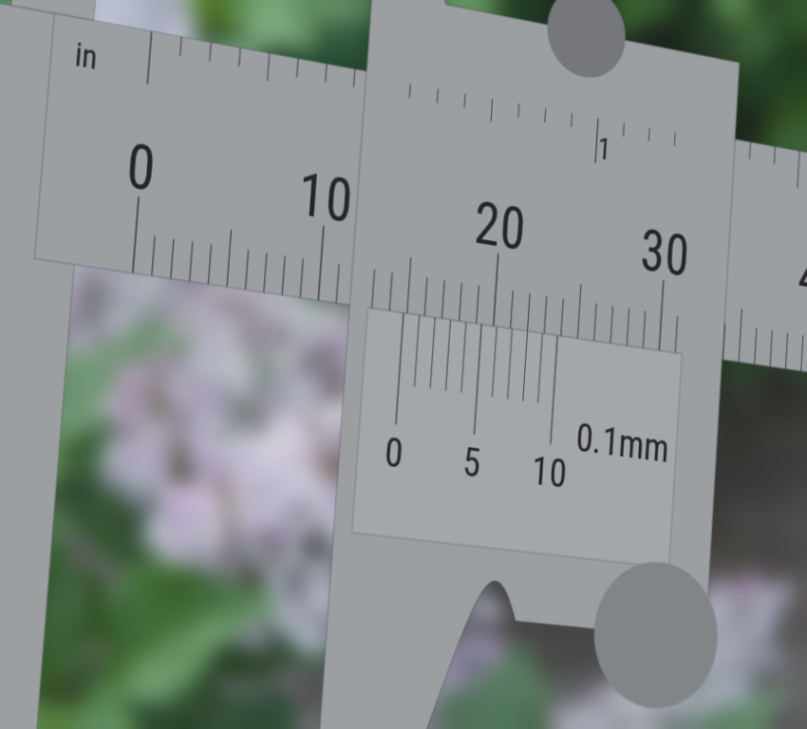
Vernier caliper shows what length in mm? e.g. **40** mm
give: **14.8** mm
